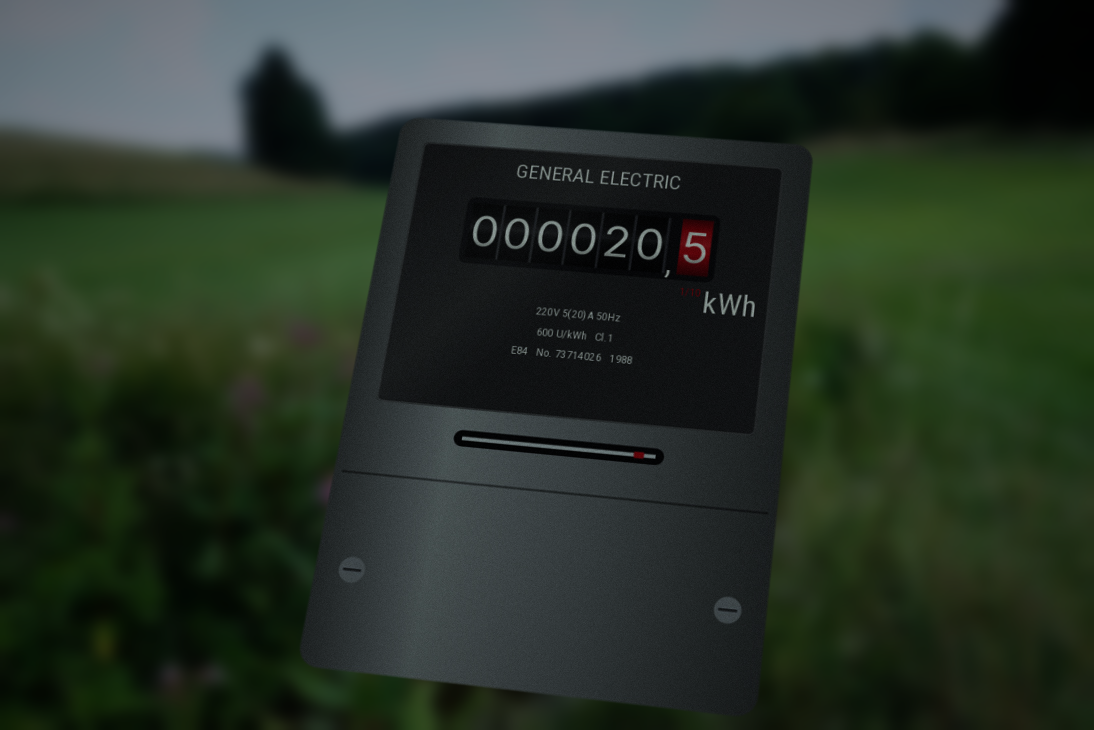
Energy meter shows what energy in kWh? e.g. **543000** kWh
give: **20.5** kWh
